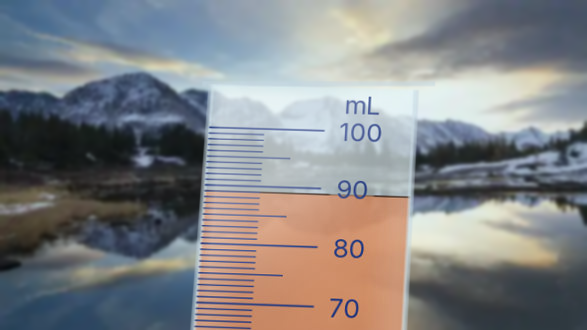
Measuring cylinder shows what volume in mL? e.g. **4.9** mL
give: **89** mL
